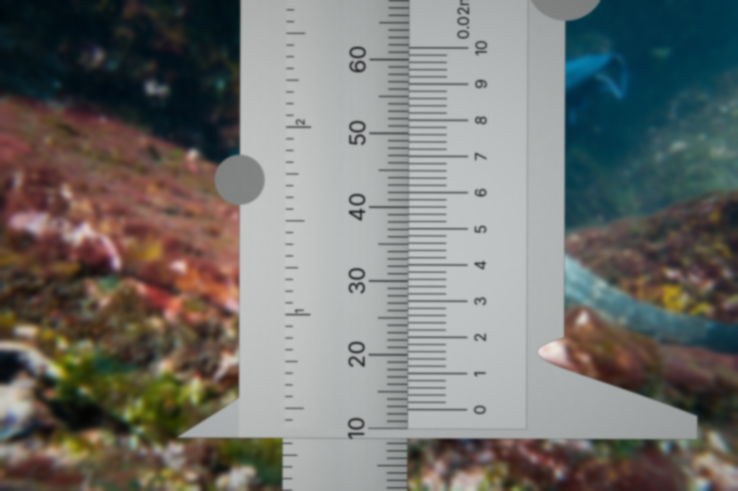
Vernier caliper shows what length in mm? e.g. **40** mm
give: **12.6** mm
